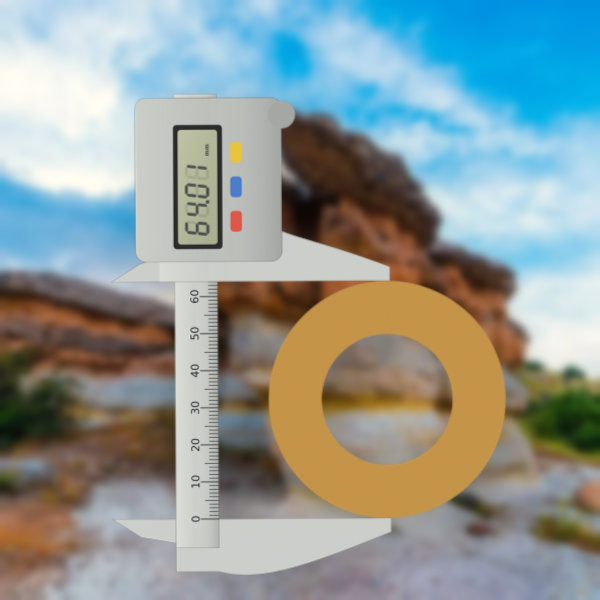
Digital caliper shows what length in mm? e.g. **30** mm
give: **64.01** mm
